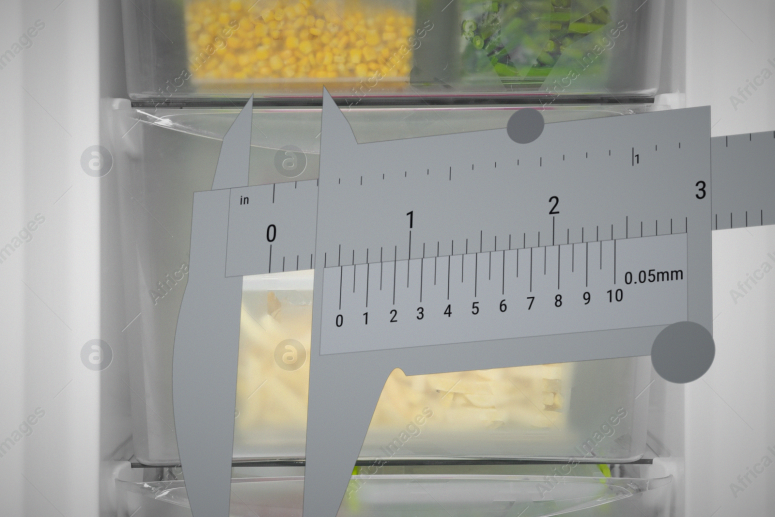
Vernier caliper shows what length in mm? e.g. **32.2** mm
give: **5.2** mm
